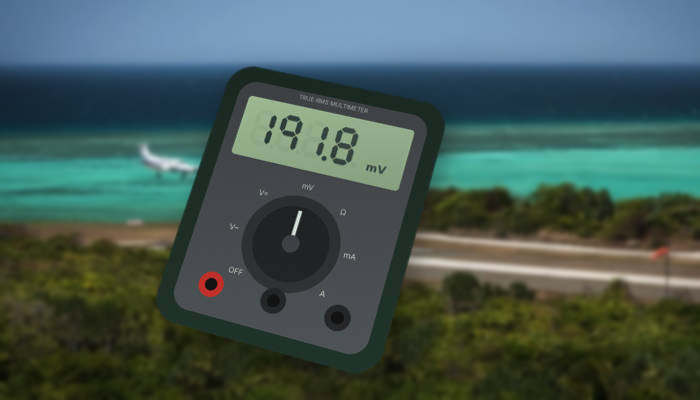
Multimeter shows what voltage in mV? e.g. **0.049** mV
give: **191.8** mV
